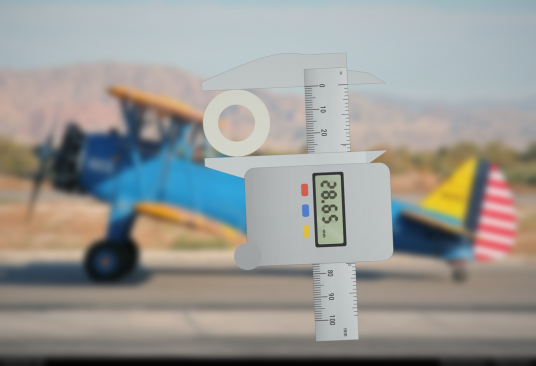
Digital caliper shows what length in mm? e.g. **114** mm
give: **28.65** mm
